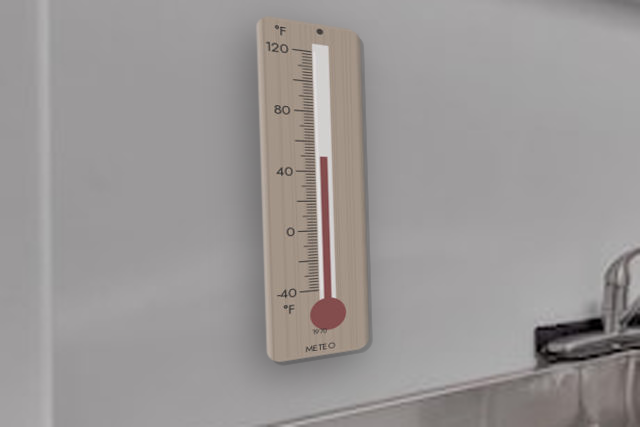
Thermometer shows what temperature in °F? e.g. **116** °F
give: **50** °F
